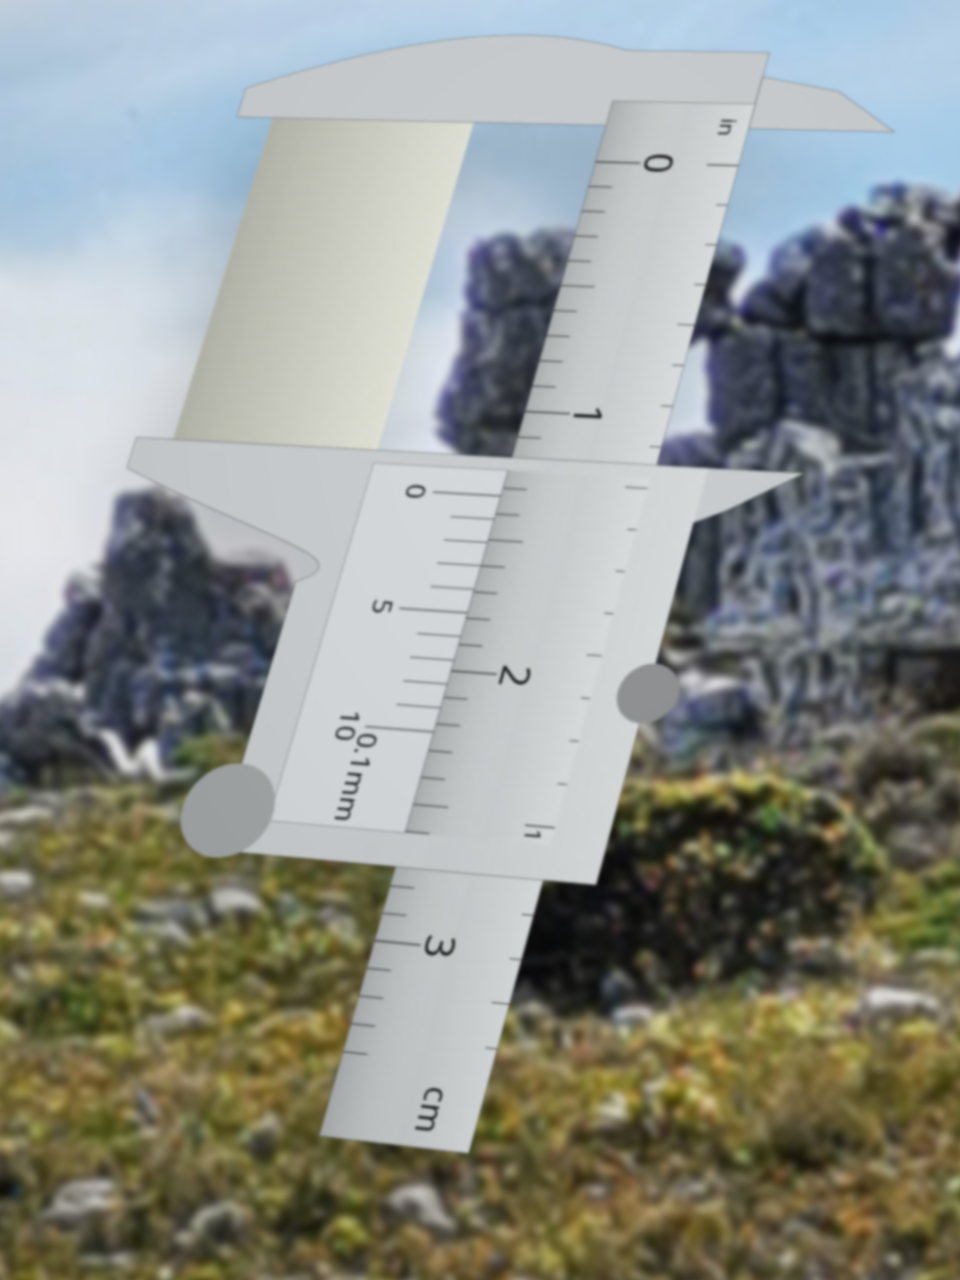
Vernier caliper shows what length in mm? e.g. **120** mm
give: **13.3** mm
